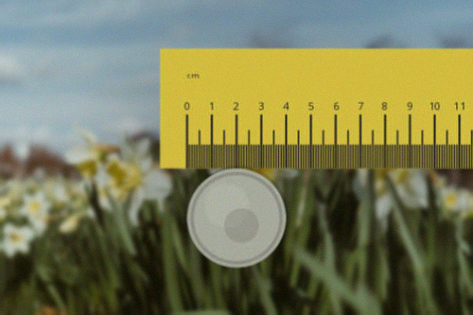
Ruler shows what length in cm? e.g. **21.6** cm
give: **4** cm
